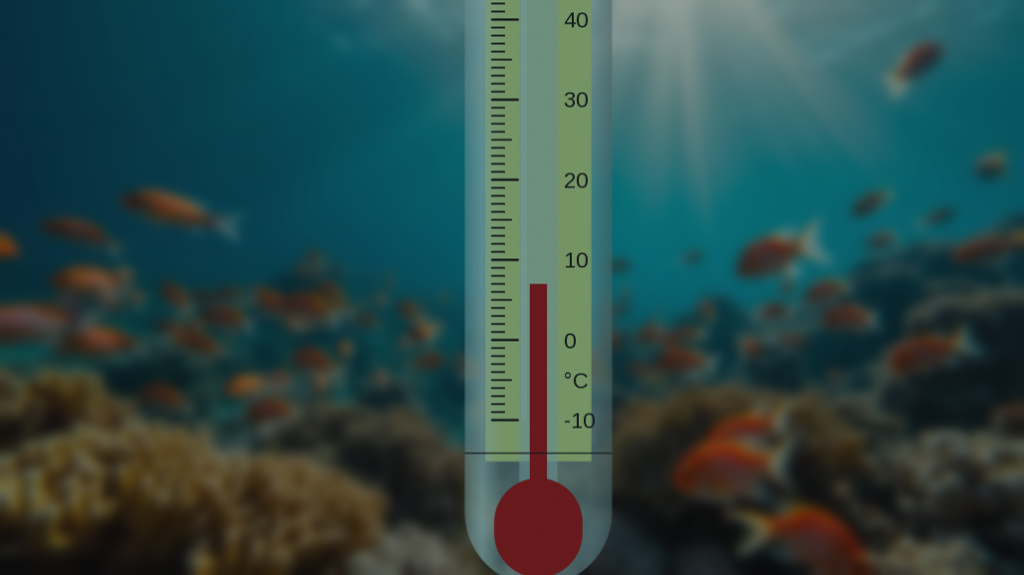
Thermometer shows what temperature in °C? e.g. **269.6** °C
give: **7** °C
